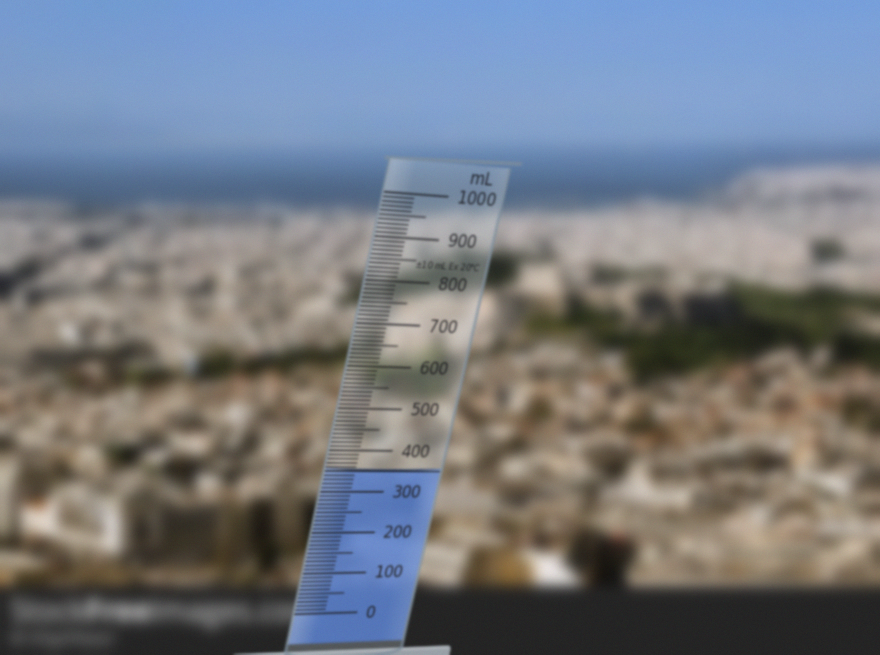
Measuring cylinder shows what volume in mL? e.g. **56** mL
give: **350** mL
